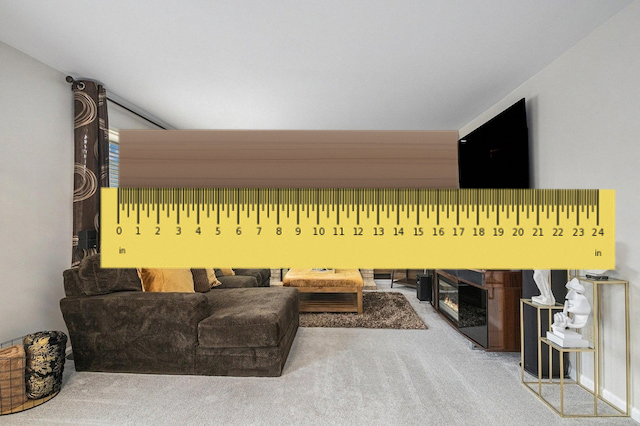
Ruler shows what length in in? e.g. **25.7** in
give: **17** in
